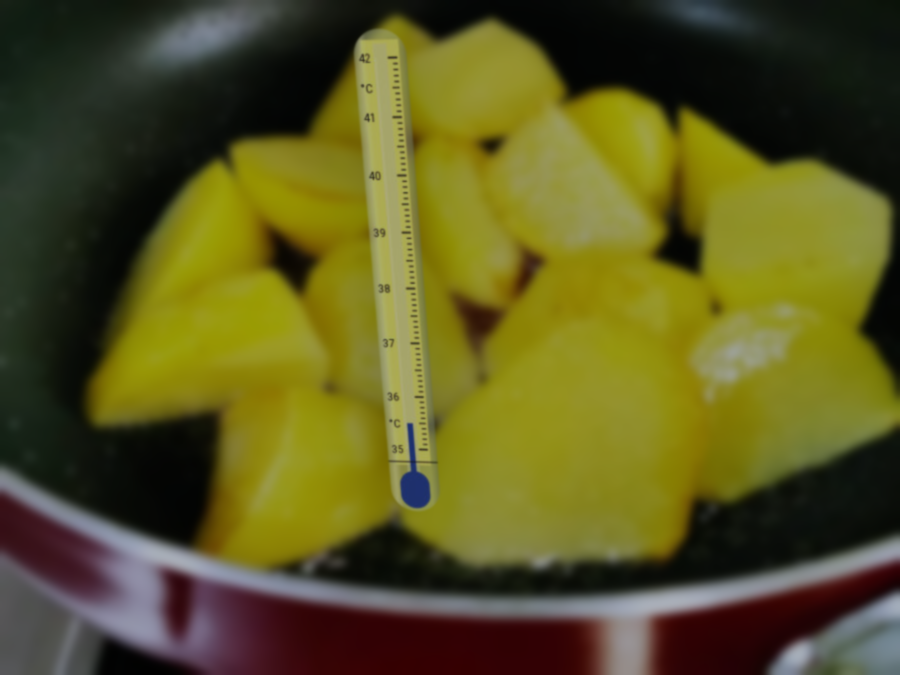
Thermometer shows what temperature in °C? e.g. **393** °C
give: **35.5** °C
